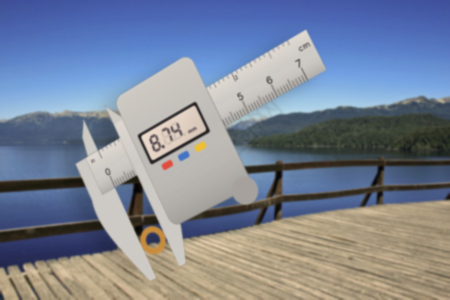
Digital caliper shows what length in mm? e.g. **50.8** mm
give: **8.74** mm
